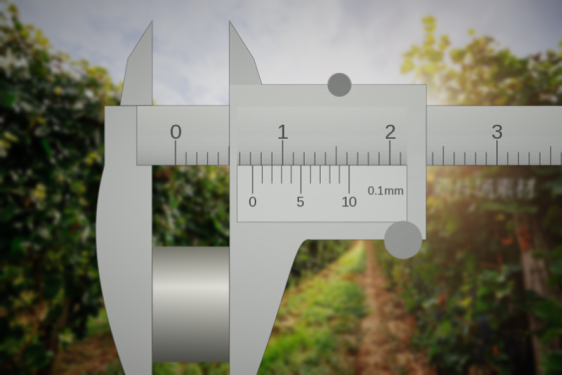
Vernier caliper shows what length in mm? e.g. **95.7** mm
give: **7.2** mm
